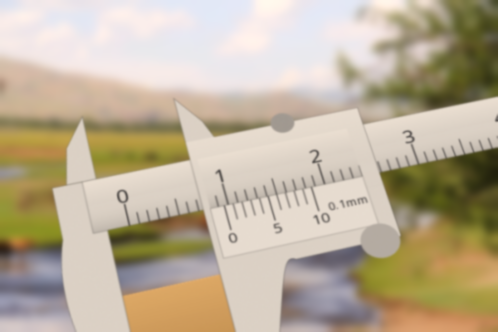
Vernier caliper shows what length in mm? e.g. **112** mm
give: **9.6** mm
